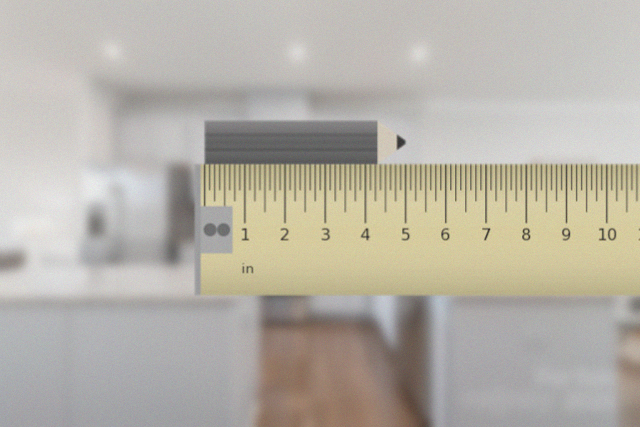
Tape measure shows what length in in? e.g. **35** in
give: **5** in
